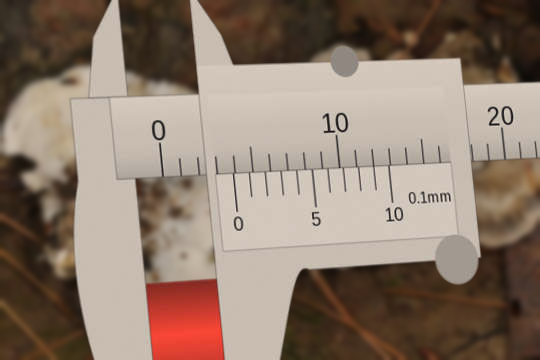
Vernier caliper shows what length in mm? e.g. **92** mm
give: **3.9** mm
